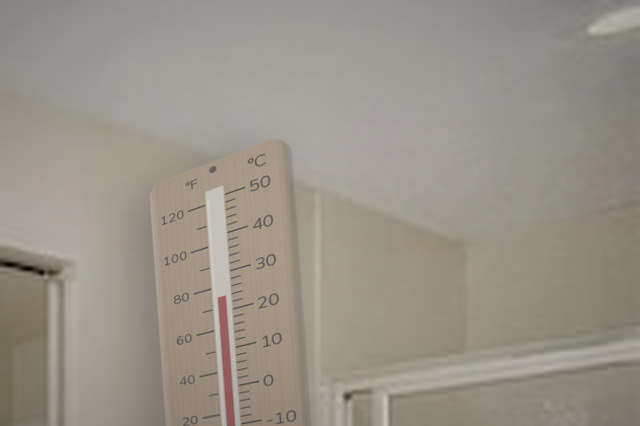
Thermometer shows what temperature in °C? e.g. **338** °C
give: **24** °C
